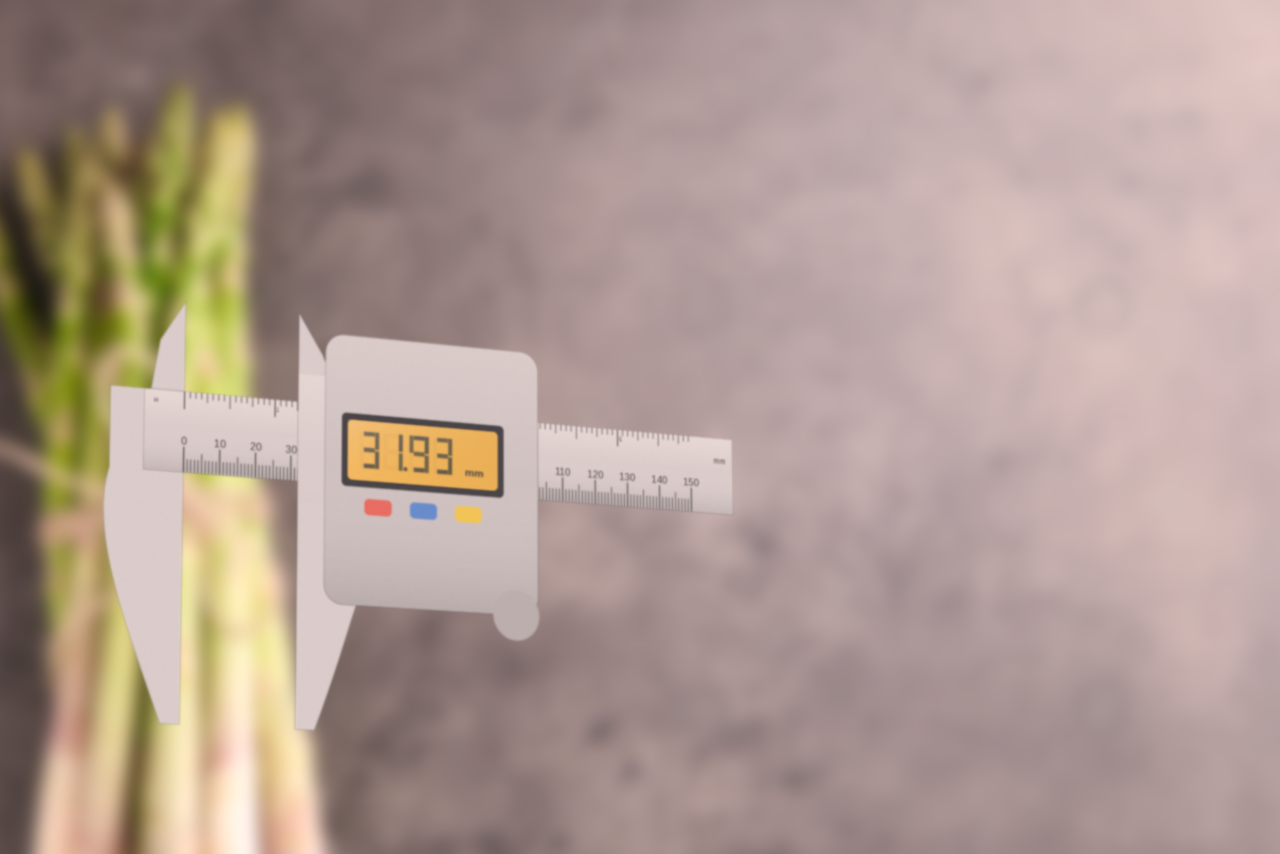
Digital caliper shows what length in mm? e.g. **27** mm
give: **31.93** mm
